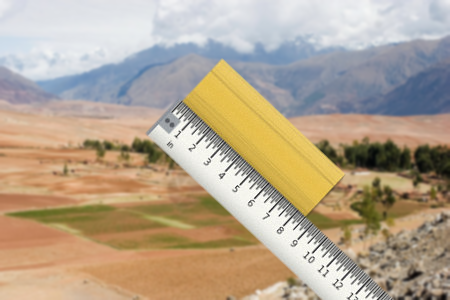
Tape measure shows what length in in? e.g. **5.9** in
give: **8.5** in
